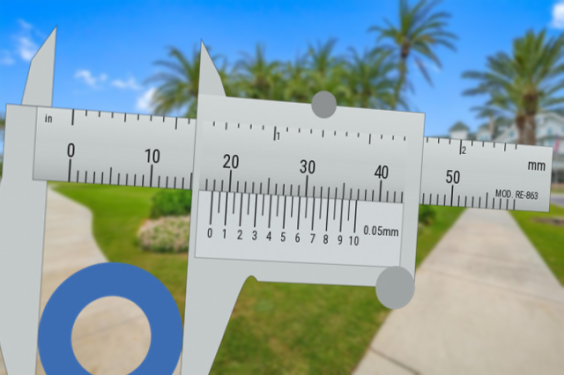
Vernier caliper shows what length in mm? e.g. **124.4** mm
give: **17.8** mm
